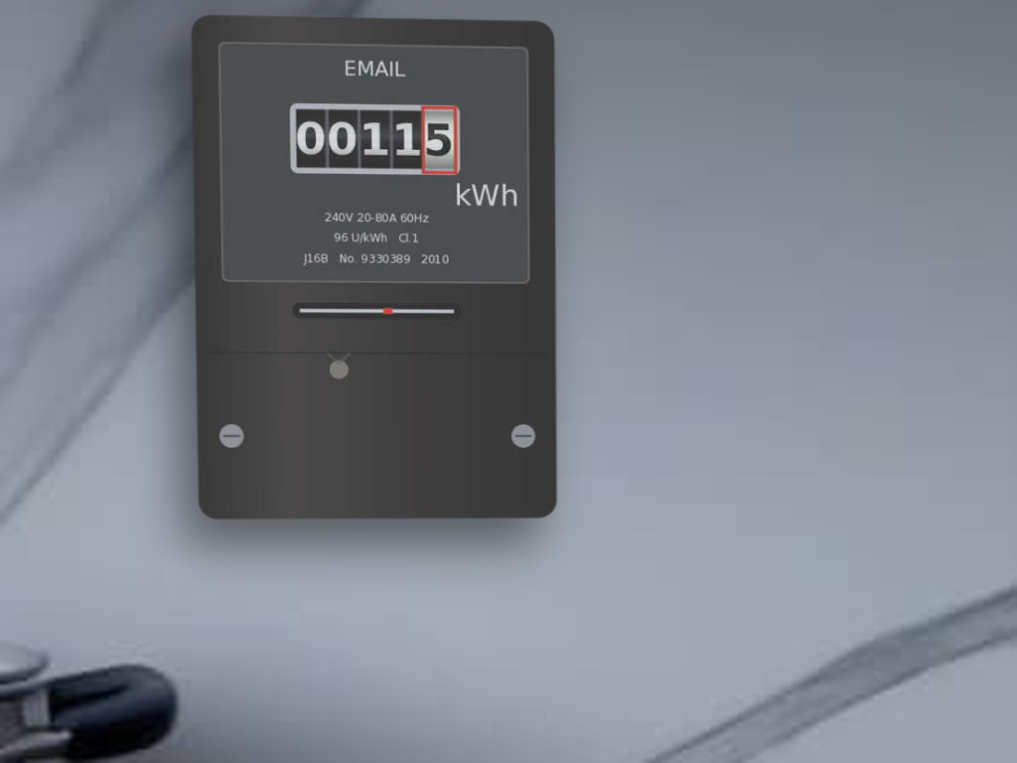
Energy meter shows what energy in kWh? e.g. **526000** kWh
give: **11.5** kWh
